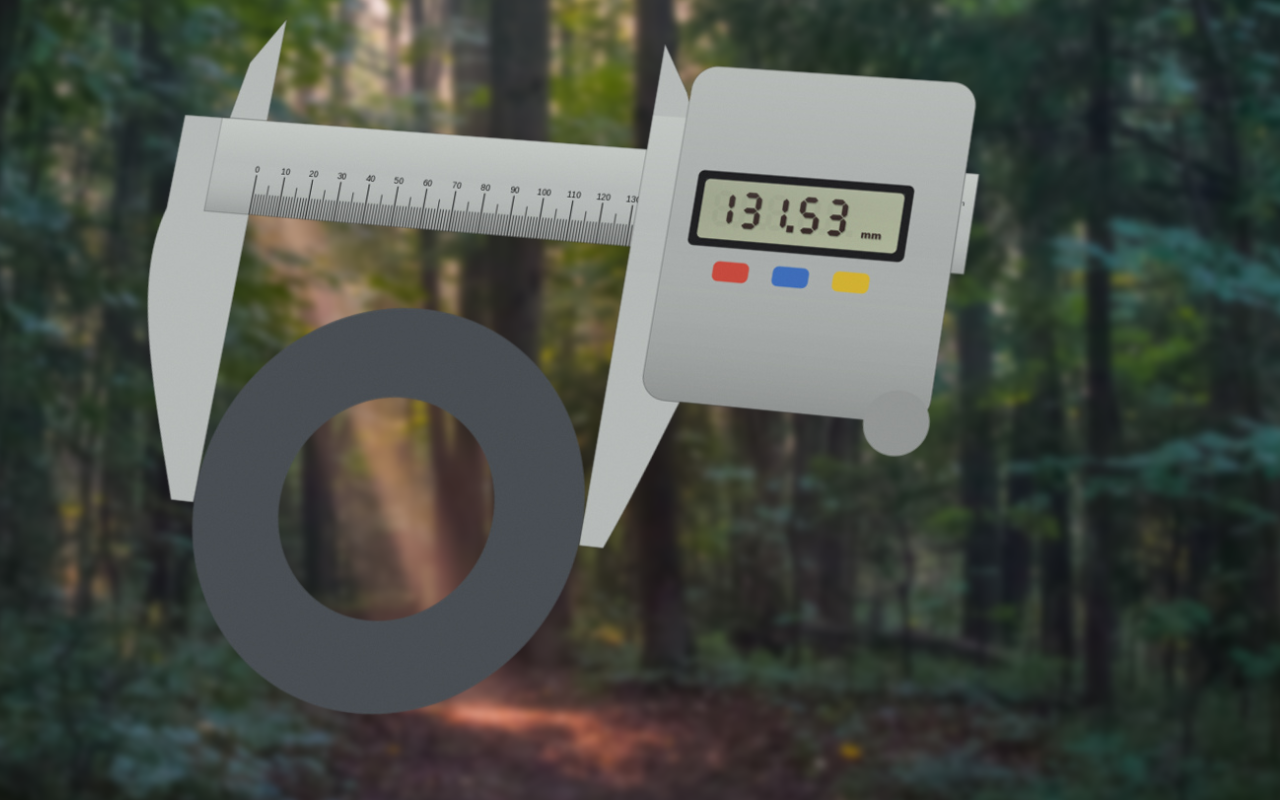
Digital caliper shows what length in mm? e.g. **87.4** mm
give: **131.53** mm
